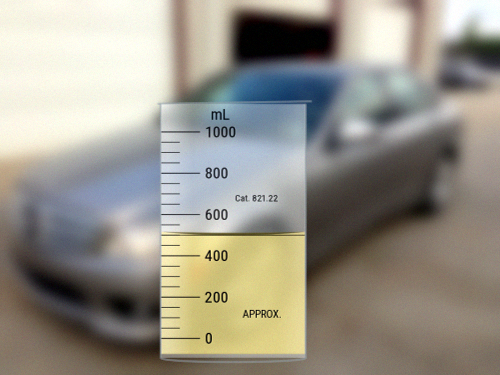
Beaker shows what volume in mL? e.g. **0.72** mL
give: **500** mL
